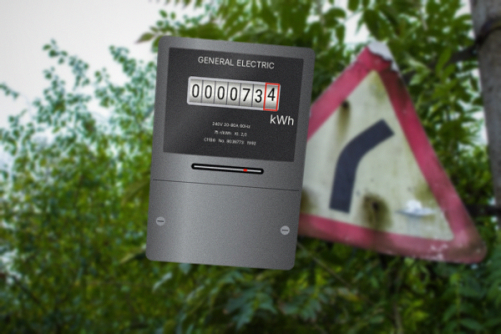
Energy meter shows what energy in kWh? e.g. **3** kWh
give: **73.4** kWh
